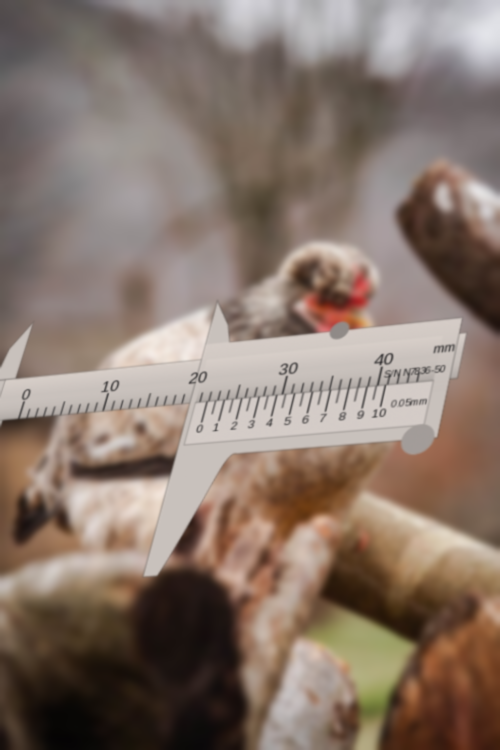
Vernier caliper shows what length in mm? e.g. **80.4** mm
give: **21.8** mm
